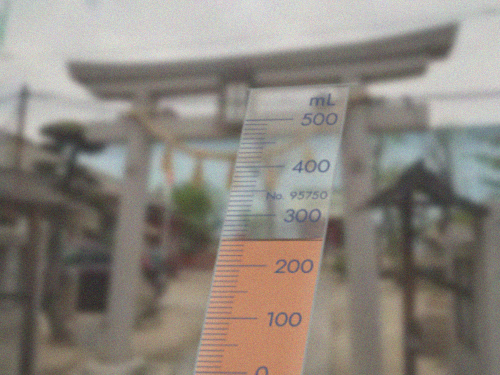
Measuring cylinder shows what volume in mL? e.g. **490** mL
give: **250** mL
